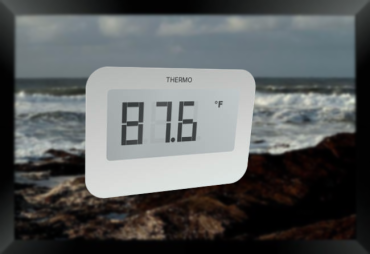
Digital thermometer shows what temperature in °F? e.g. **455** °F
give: **87.6** °F
